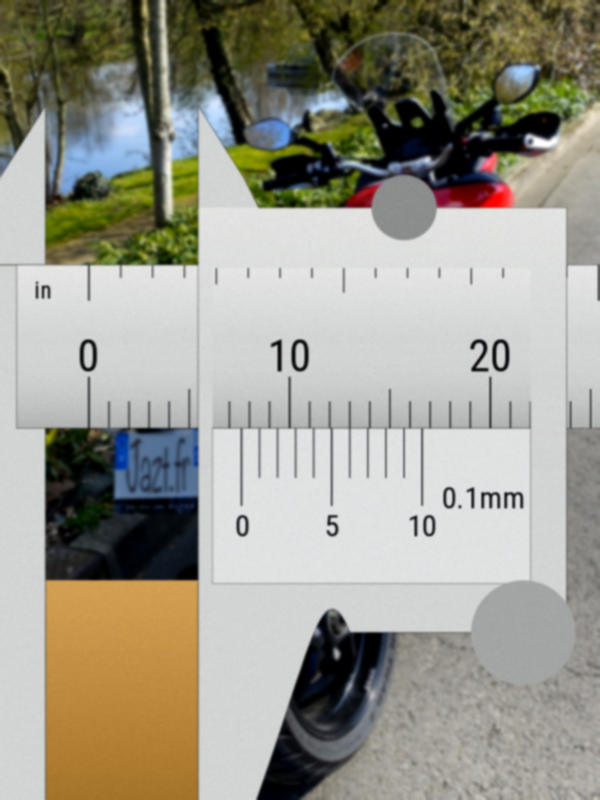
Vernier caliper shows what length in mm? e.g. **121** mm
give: **7.6** mm
